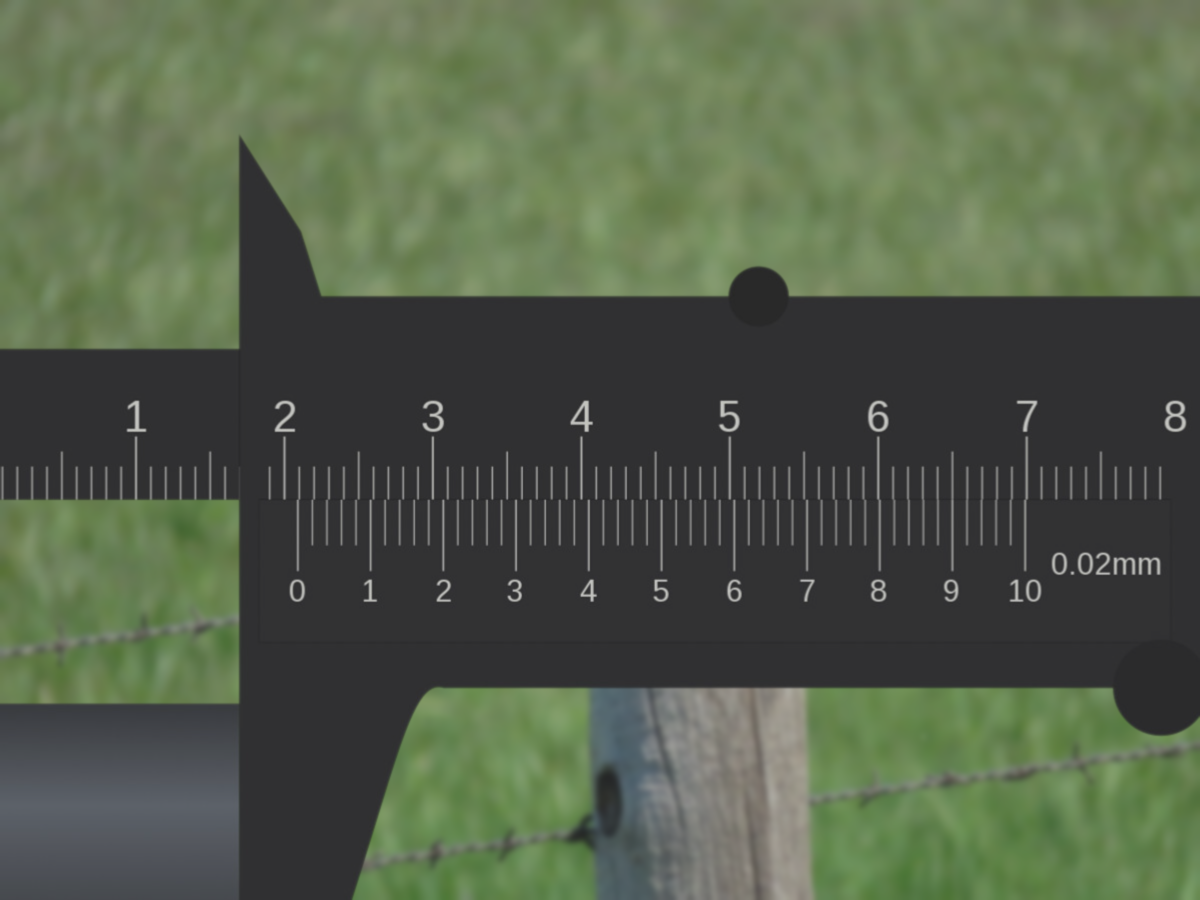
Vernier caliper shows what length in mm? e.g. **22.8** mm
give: **20.9** mm
